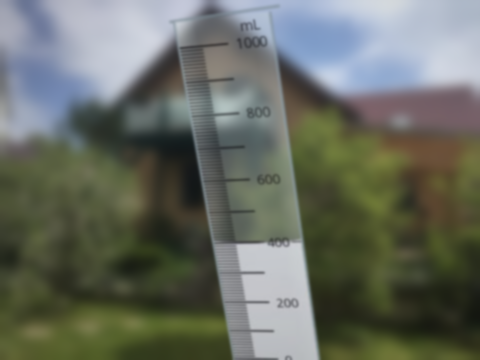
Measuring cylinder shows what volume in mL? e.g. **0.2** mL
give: **400** mL
